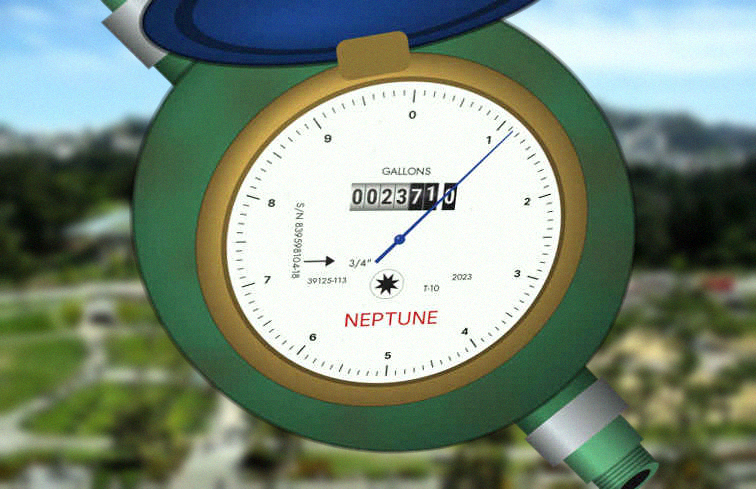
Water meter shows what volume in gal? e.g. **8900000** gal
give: **23711.1** gal
